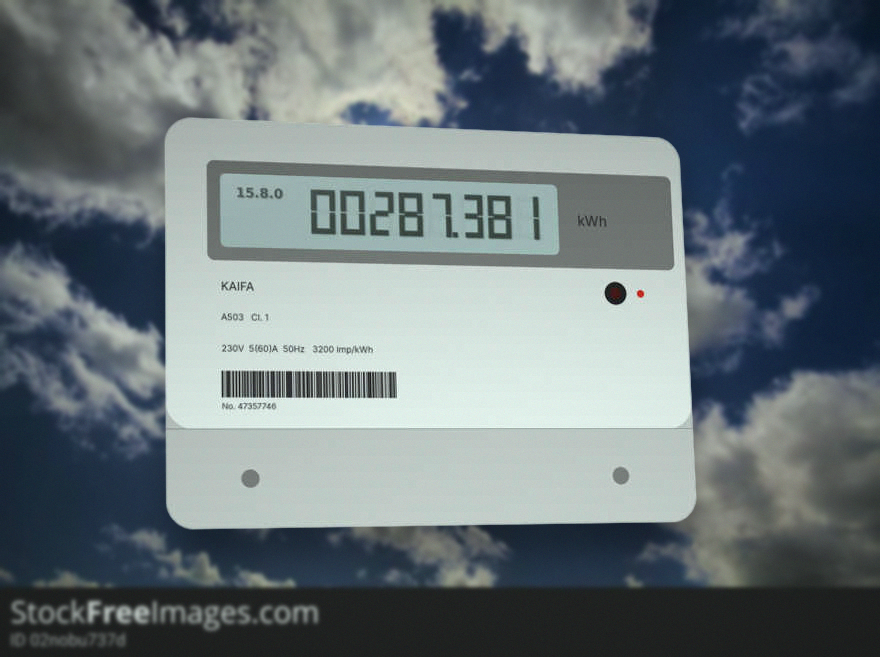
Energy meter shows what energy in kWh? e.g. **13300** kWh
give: **287.381** kWh
